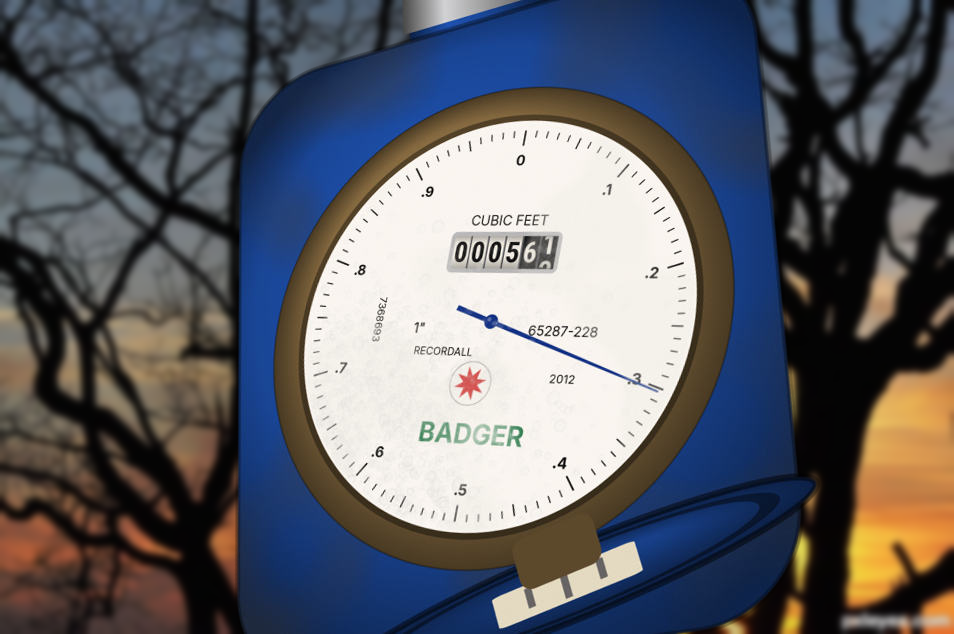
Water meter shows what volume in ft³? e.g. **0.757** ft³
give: **561.30** ft³
